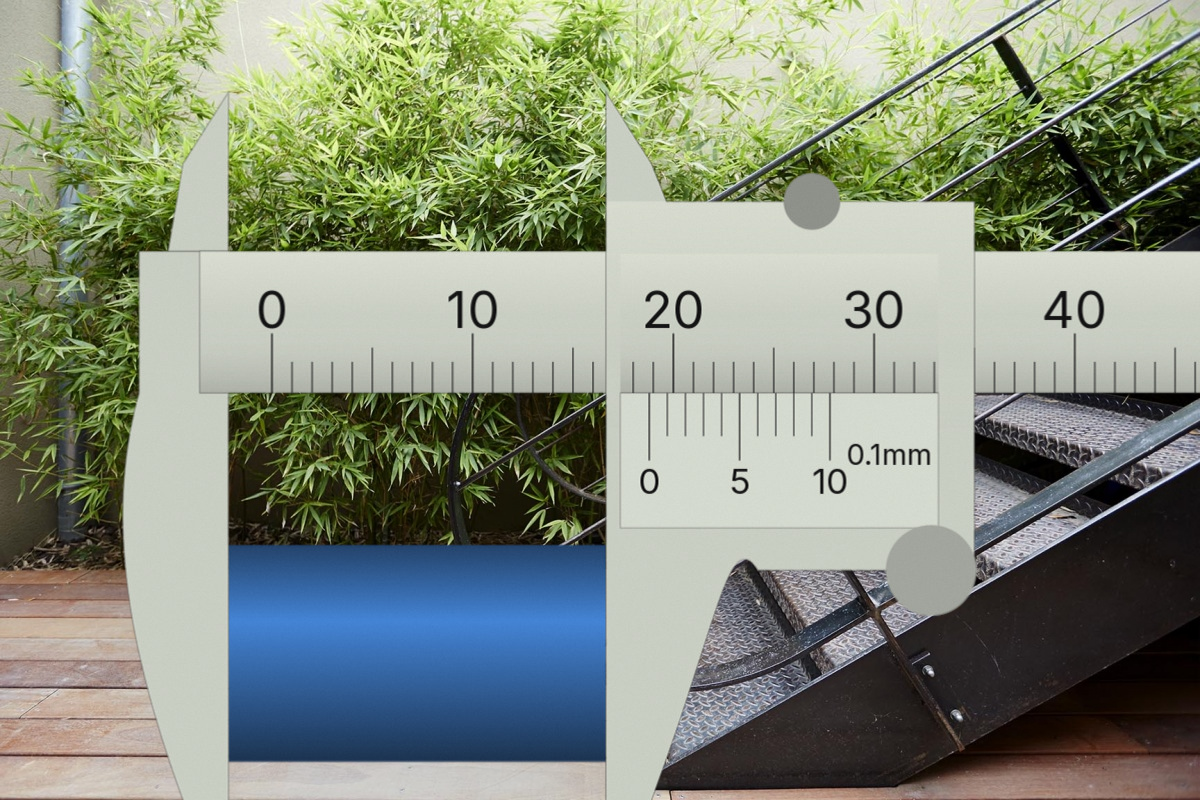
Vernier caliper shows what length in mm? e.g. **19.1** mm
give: **18.8** mm
